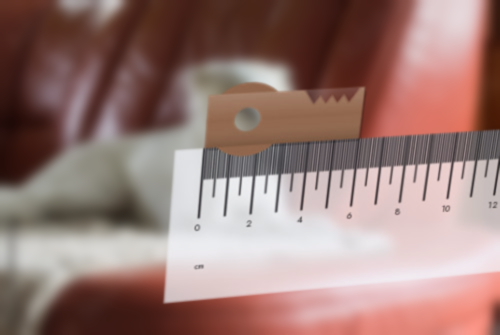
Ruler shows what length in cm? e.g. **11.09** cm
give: **6** cm
